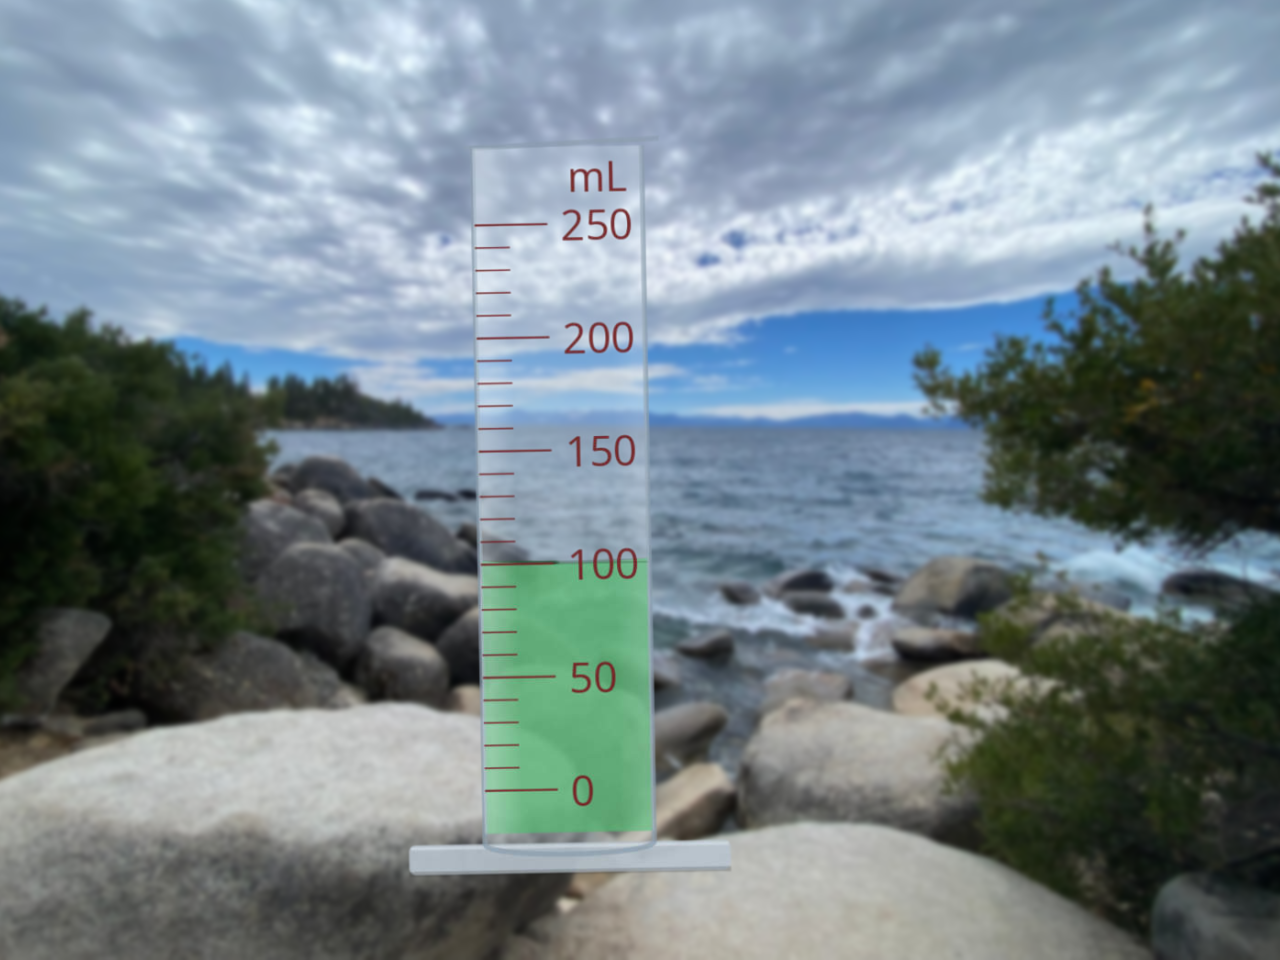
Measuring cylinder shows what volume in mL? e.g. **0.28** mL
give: **100** mL
